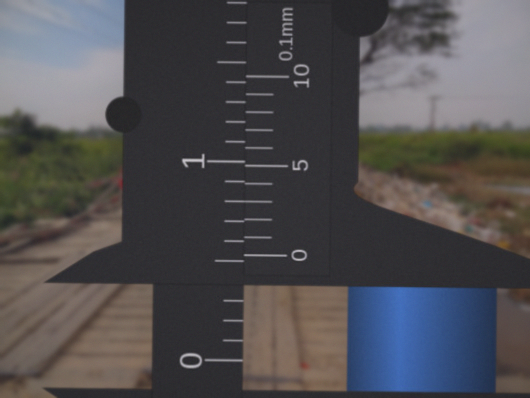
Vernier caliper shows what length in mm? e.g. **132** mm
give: **5.3** mm
